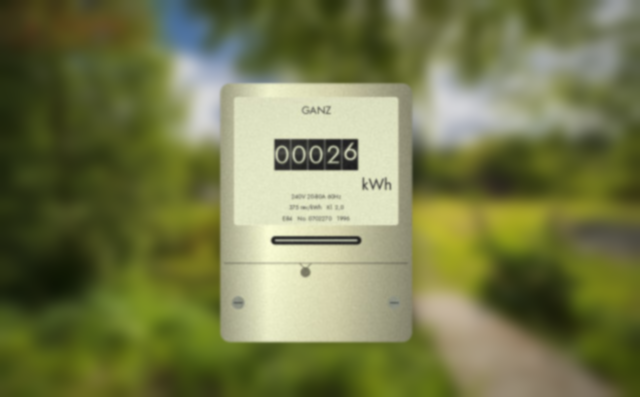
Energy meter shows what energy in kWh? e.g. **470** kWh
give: **26** kWh
